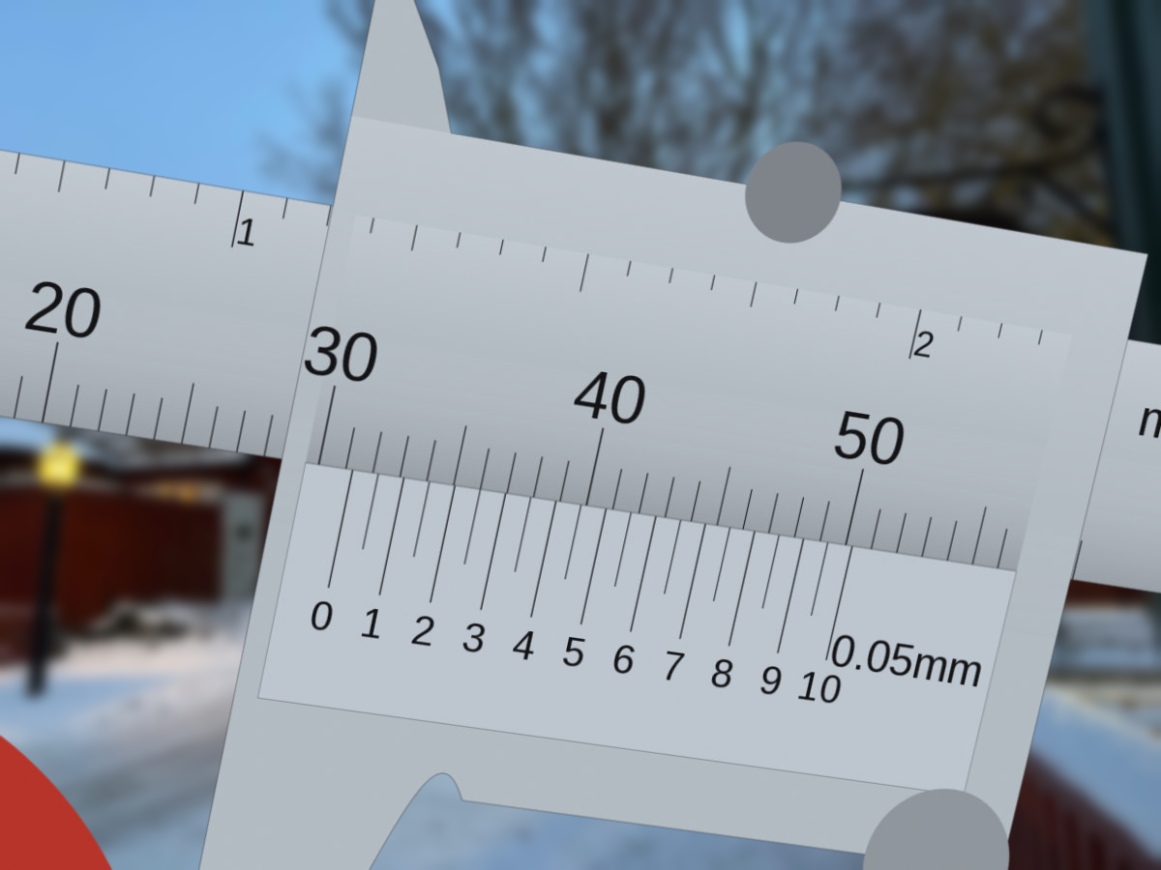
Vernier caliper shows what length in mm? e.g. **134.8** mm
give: **31.25** mm
